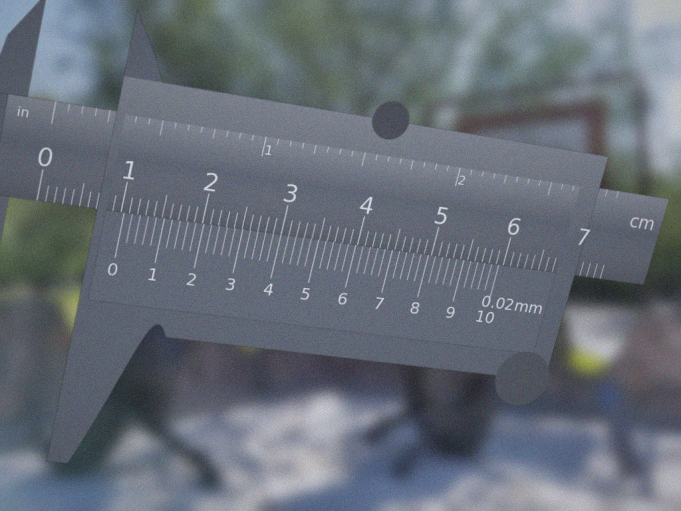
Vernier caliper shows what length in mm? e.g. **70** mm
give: **10.4** mm
